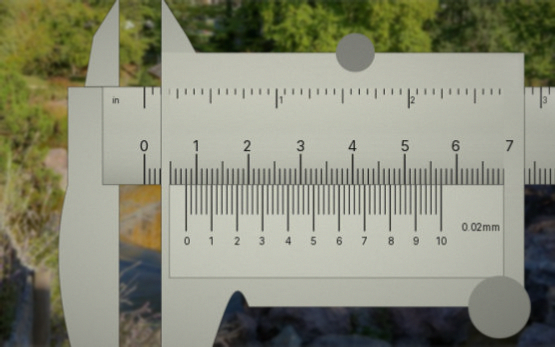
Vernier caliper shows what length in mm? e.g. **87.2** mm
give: **8.0** mm
